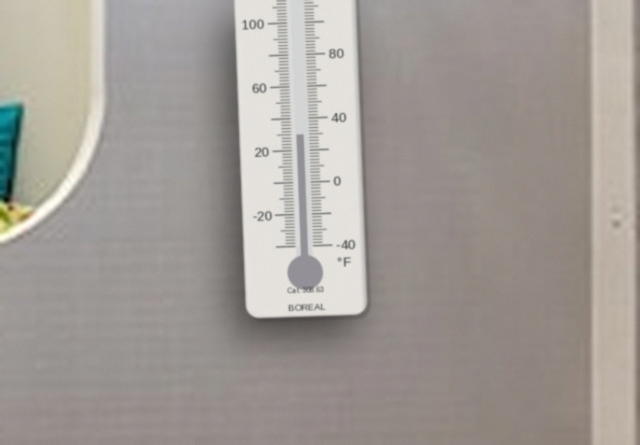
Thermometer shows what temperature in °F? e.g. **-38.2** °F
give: **30** °F
